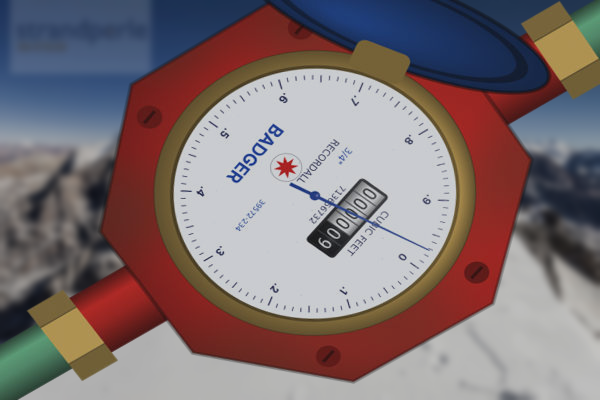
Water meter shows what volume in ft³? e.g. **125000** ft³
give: **8.97** ft³
